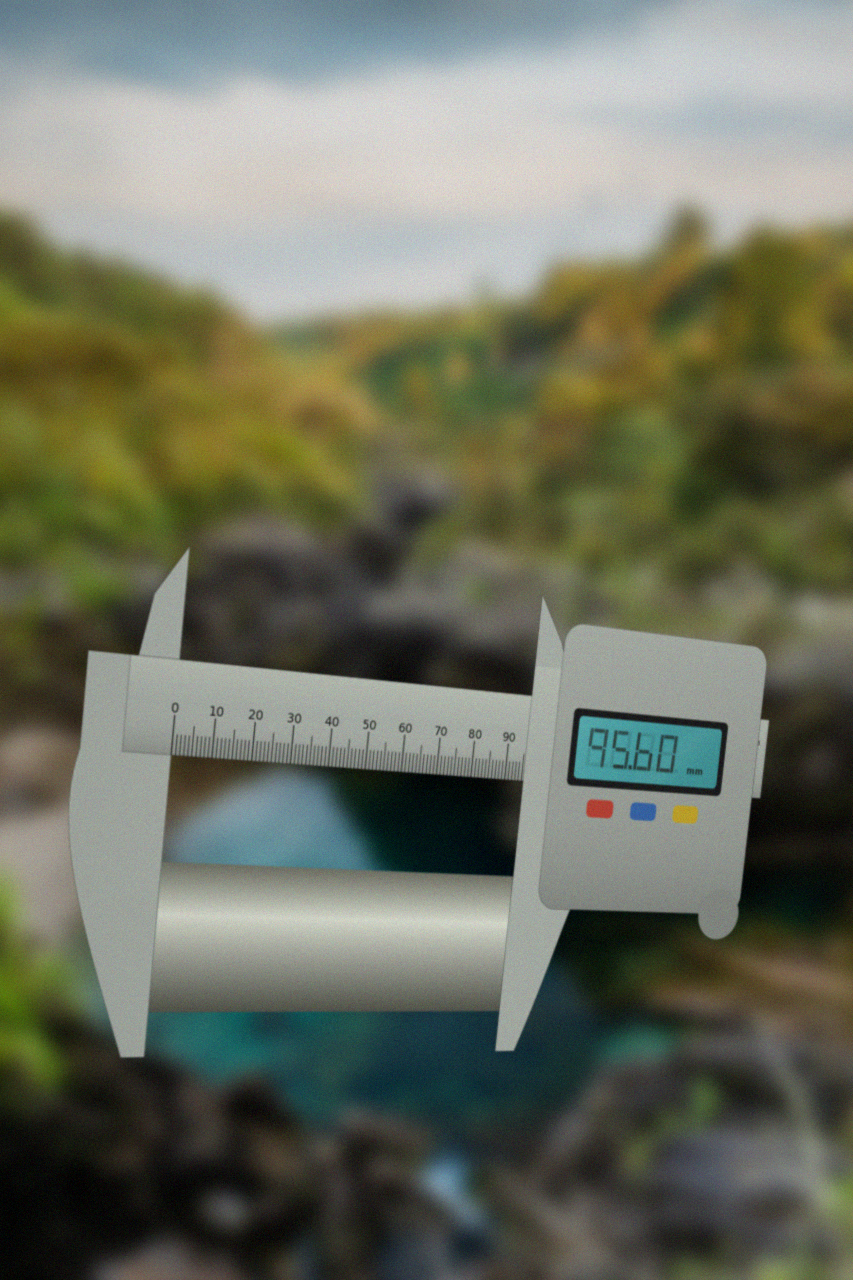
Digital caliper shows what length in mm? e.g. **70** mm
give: **95.60** mm
